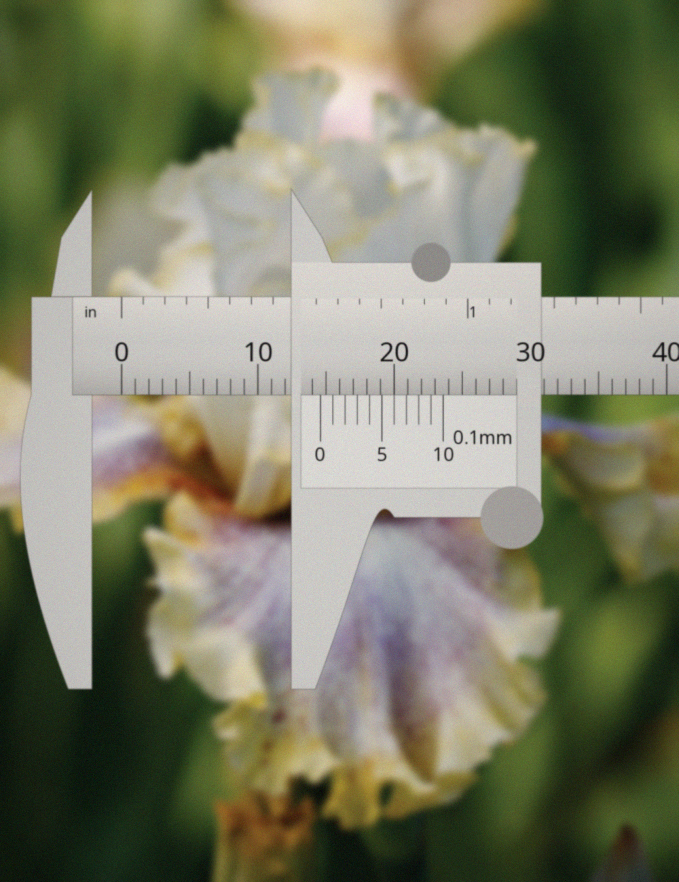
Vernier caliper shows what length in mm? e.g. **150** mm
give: **14.6** mm
